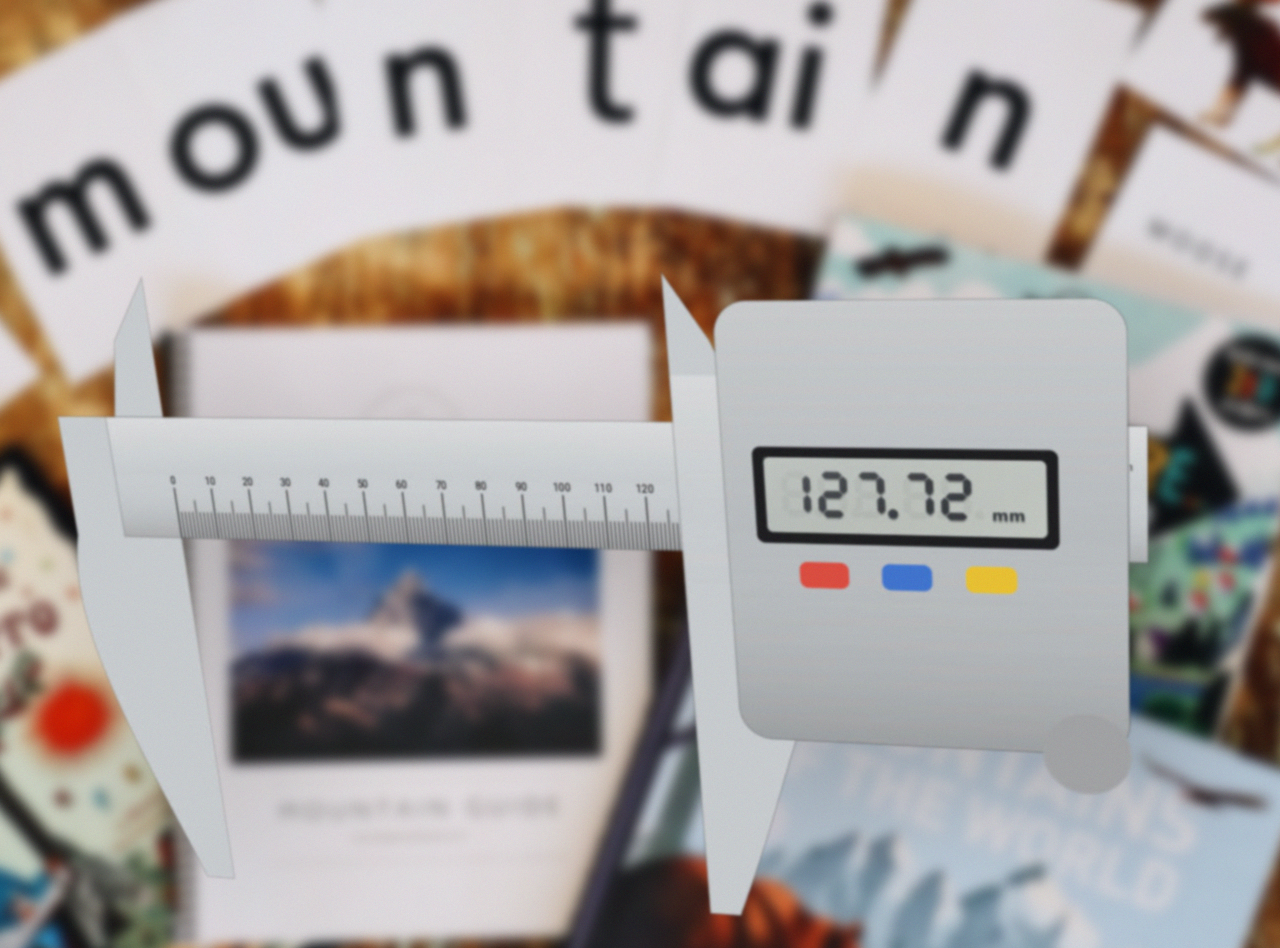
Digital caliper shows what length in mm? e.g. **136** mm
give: **127.72** mm
